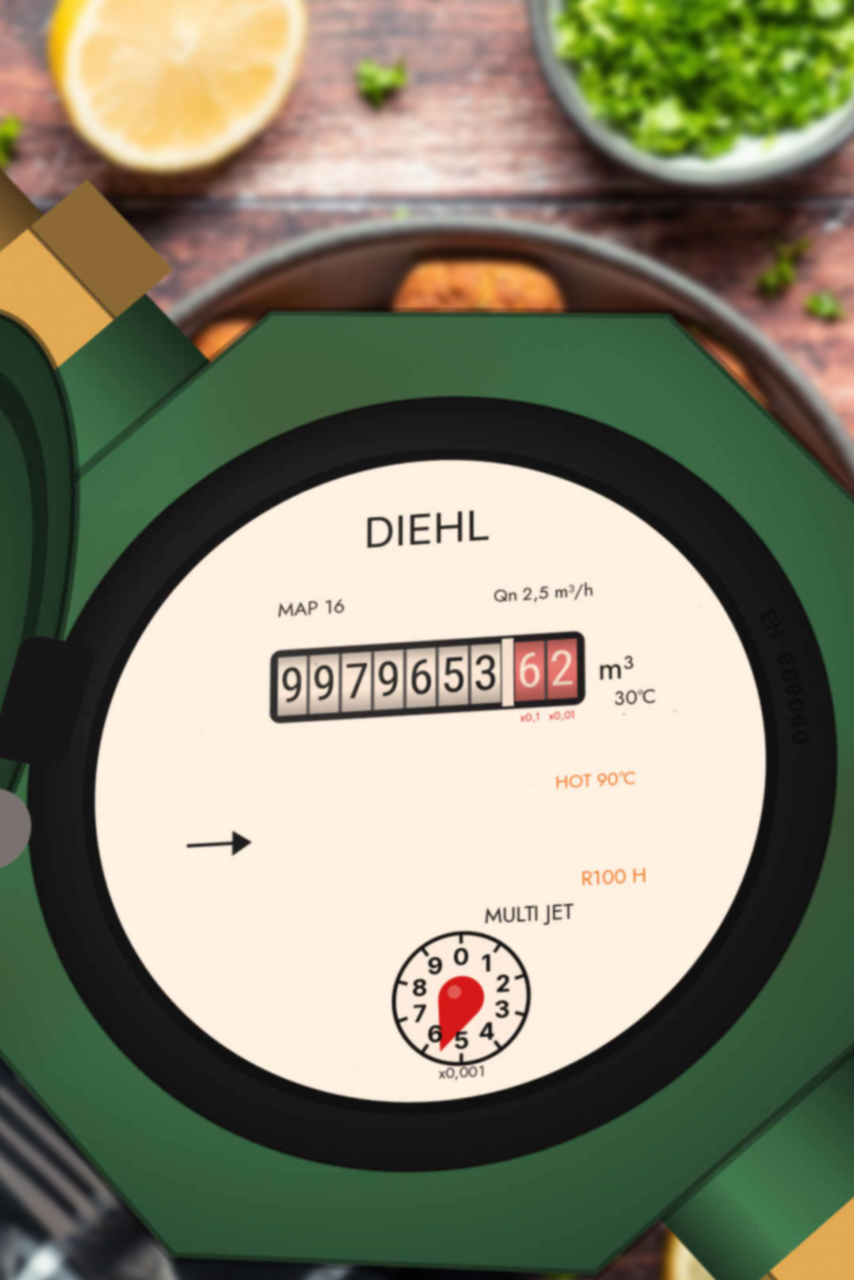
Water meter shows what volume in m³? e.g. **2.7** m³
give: **9979653.625** m³
